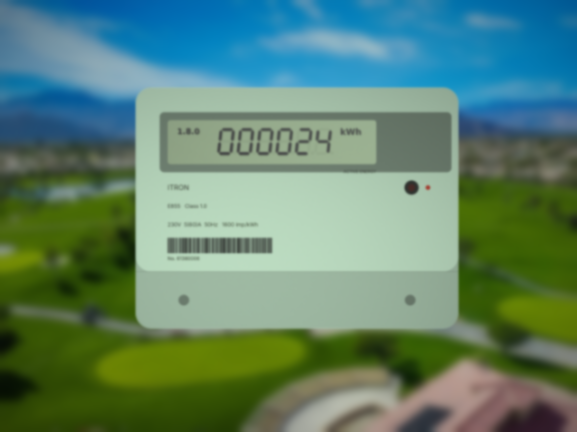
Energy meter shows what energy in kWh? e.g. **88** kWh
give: **24** kWh
